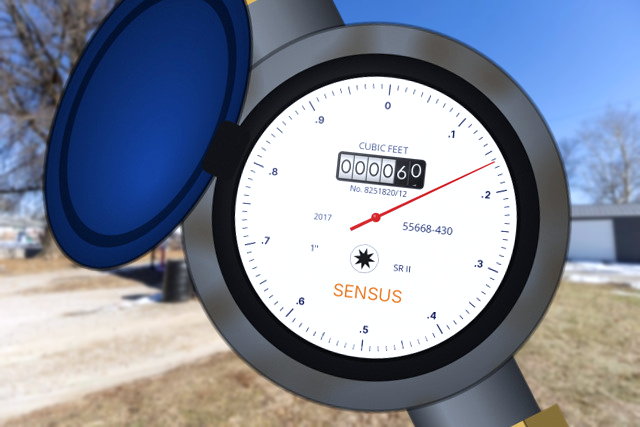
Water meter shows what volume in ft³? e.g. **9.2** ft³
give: **60.16** ft³
